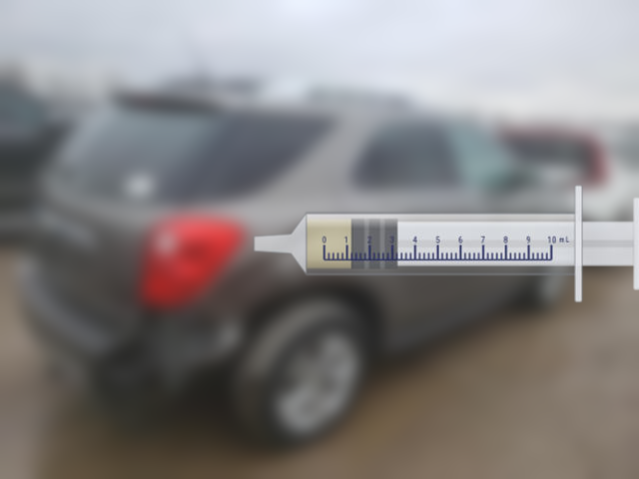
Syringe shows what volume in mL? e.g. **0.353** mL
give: **1.2** mL
